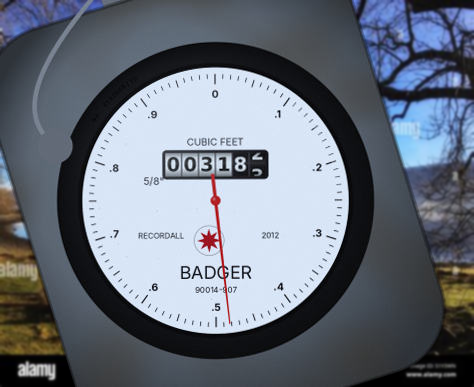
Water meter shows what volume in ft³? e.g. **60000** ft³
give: **3182.48** ft³
